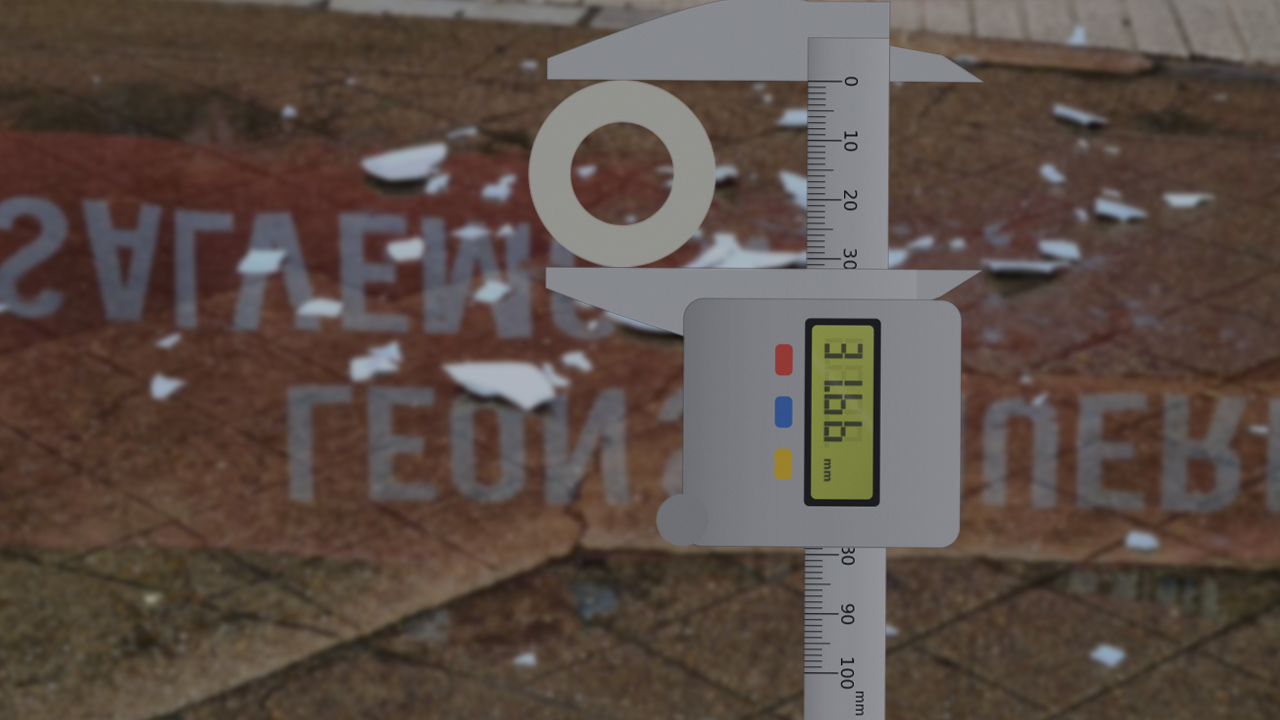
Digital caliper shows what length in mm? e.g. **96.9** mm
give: **31.66** mm
